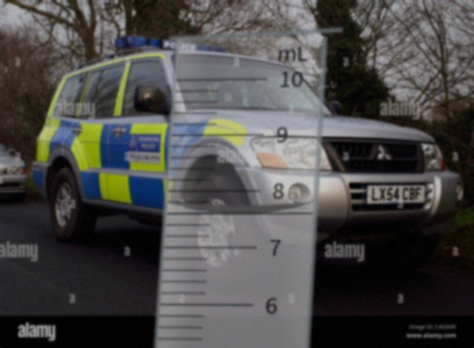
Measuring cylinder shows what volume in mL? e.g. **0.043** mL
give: **7.6** mL
